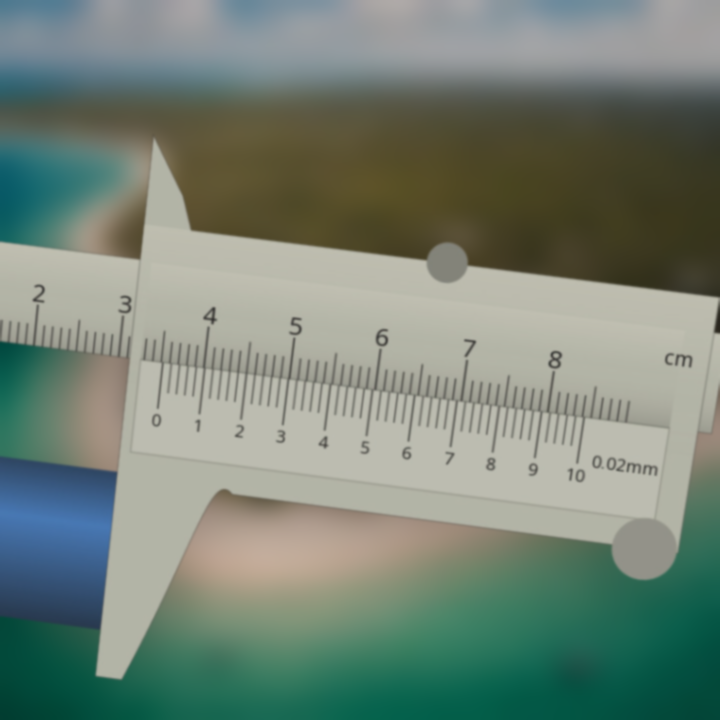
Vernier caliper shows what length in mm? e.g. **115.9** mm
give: **35.2** mm
